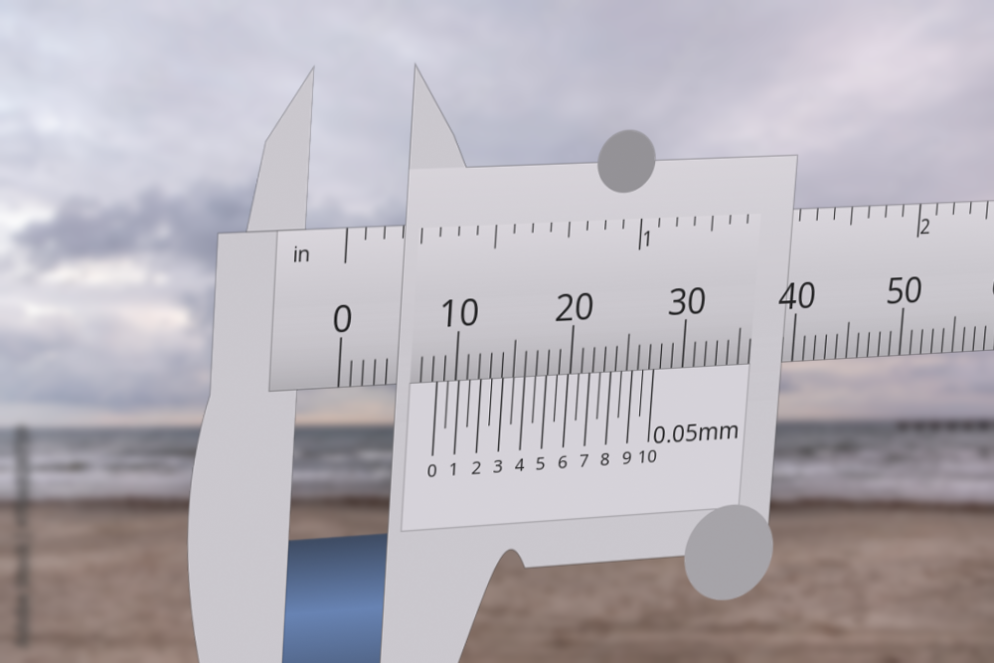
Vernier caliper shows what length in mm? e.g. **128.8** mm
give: **8.4** mm
